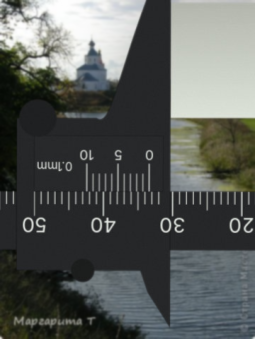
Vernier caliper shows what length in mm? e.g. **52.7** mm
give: **33.4** mm
